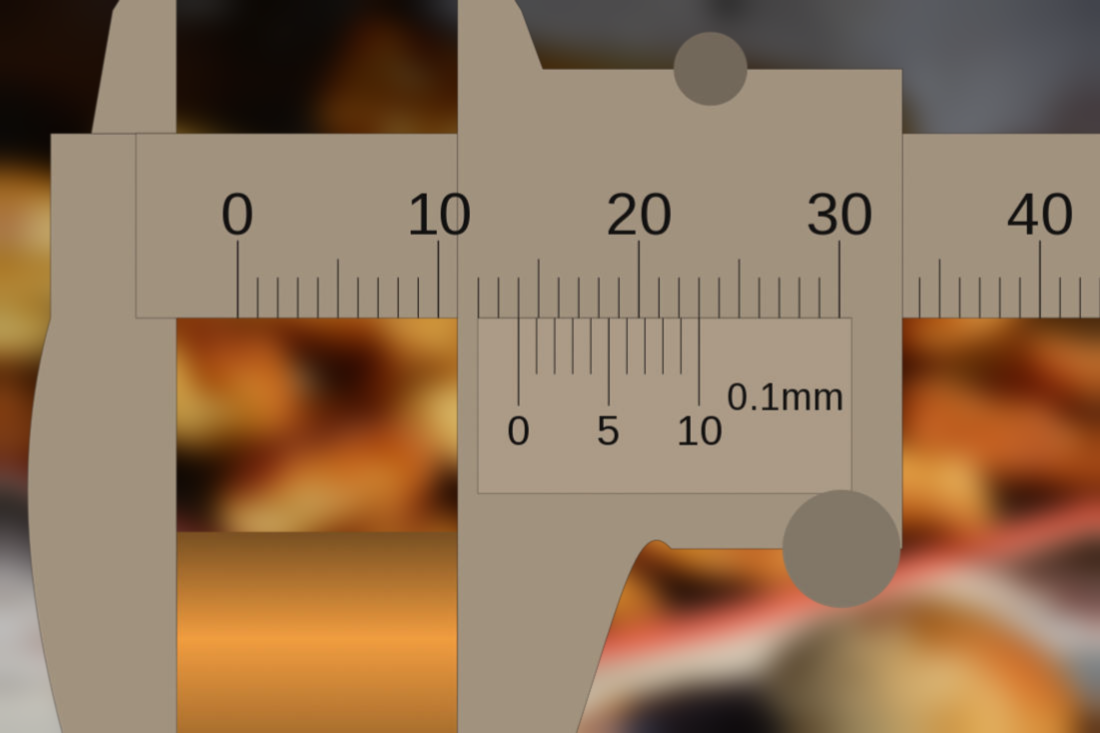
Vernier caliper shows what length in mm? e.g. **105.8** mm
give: **14.0** mm
